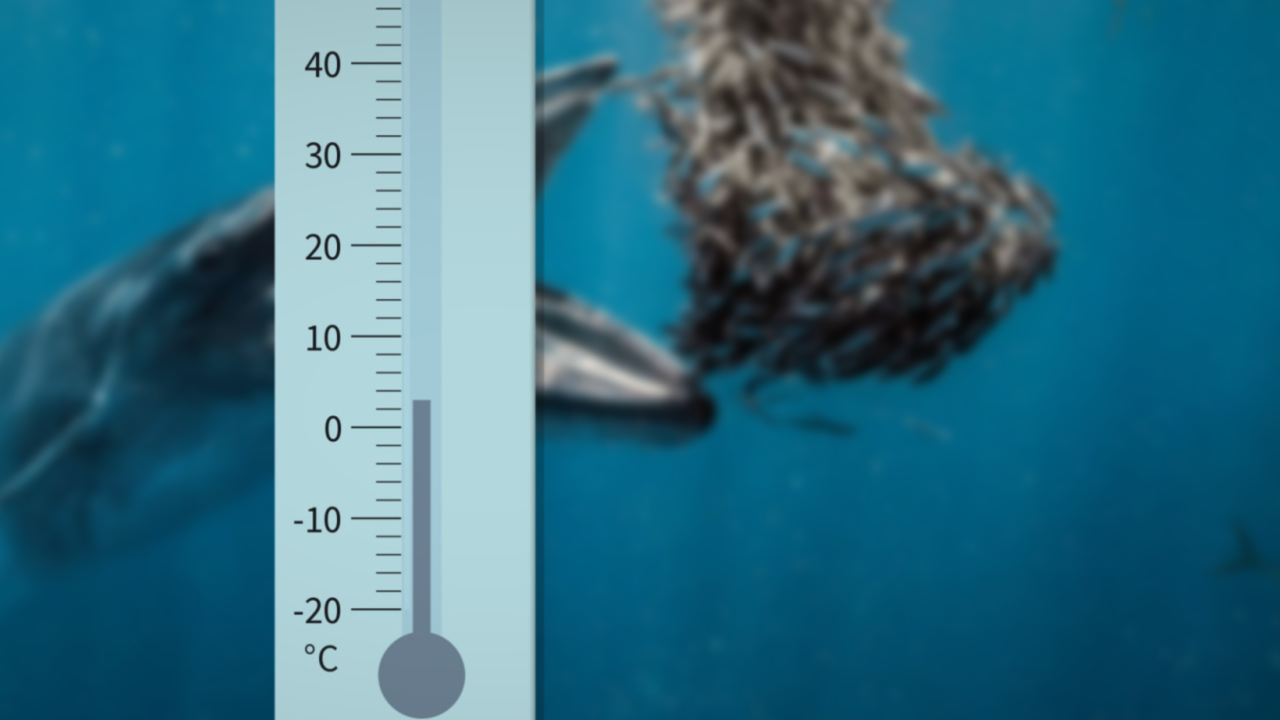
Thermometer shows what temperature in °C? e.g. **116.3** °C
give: **3** °C
